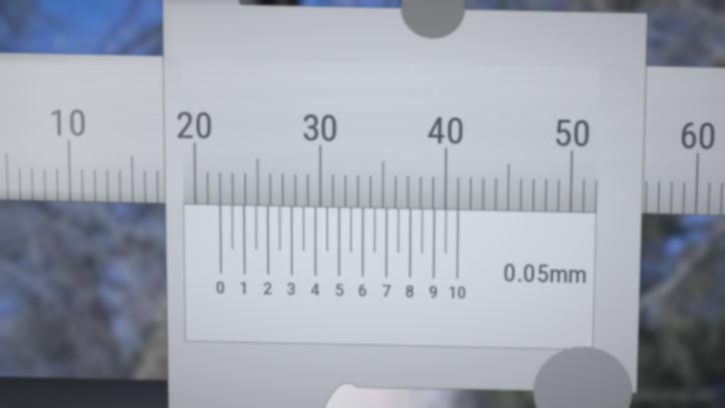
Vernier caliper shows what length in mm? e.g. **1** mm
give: **22.0** mm
